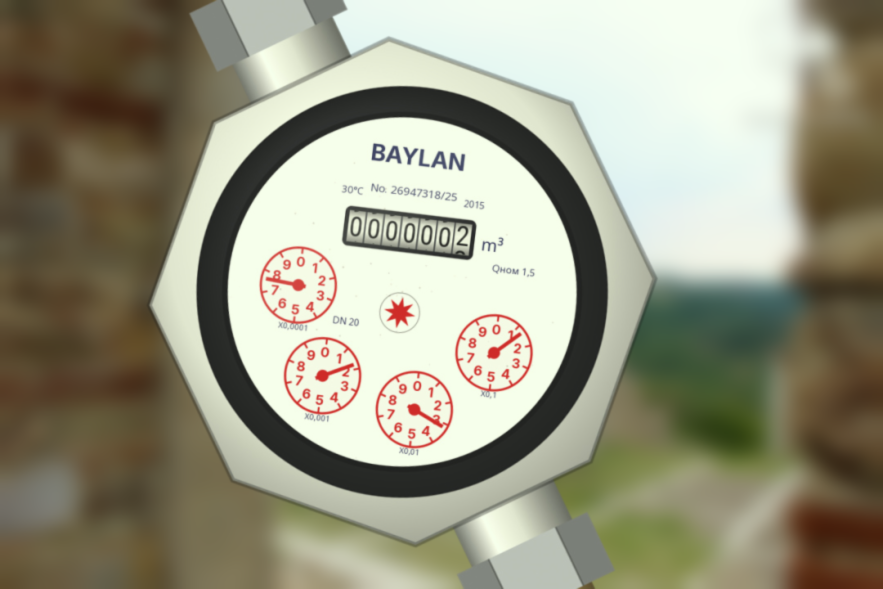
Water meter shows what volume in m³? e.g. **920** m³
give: **2.1317** m³
